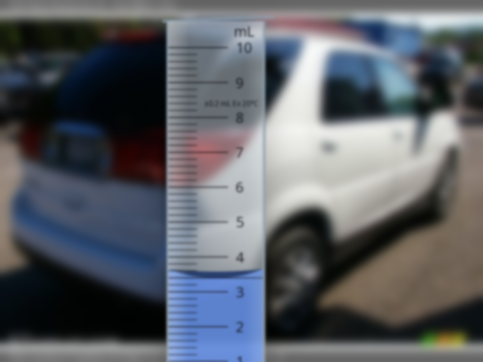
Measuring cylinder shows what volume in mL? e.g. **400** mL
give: **3.4** mL
